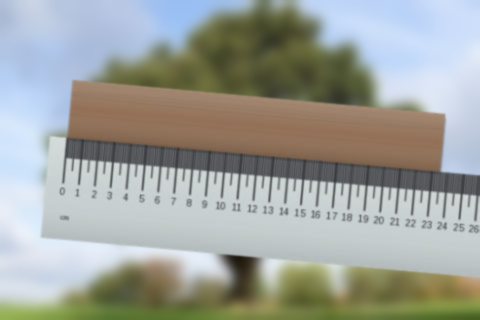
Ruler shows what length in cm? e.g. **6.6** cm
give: **23.5** cm
